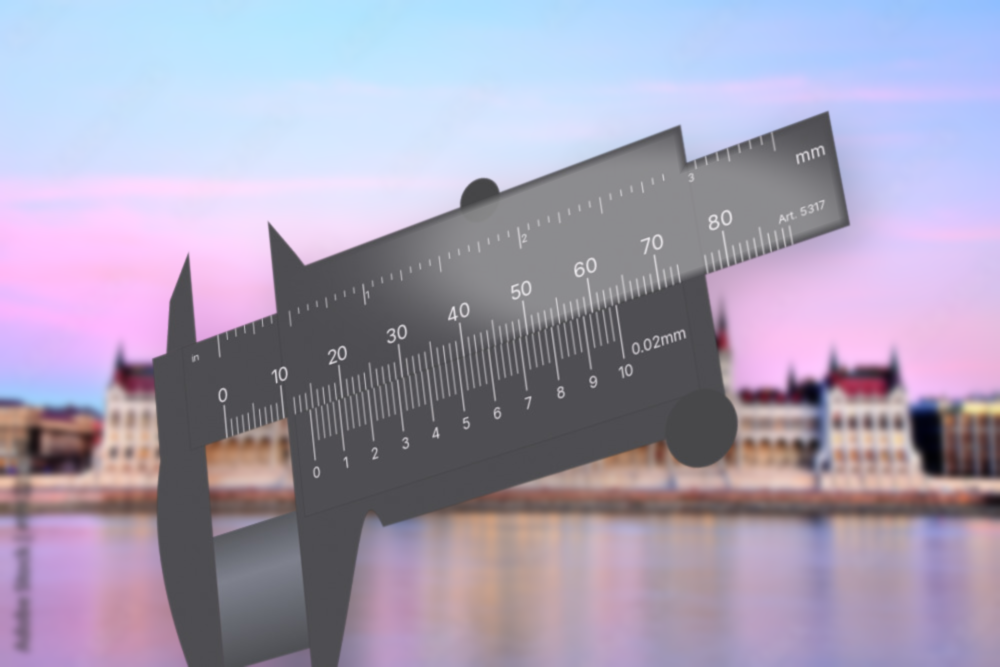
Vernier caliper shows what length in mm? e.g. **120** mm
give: **14.5** mm
